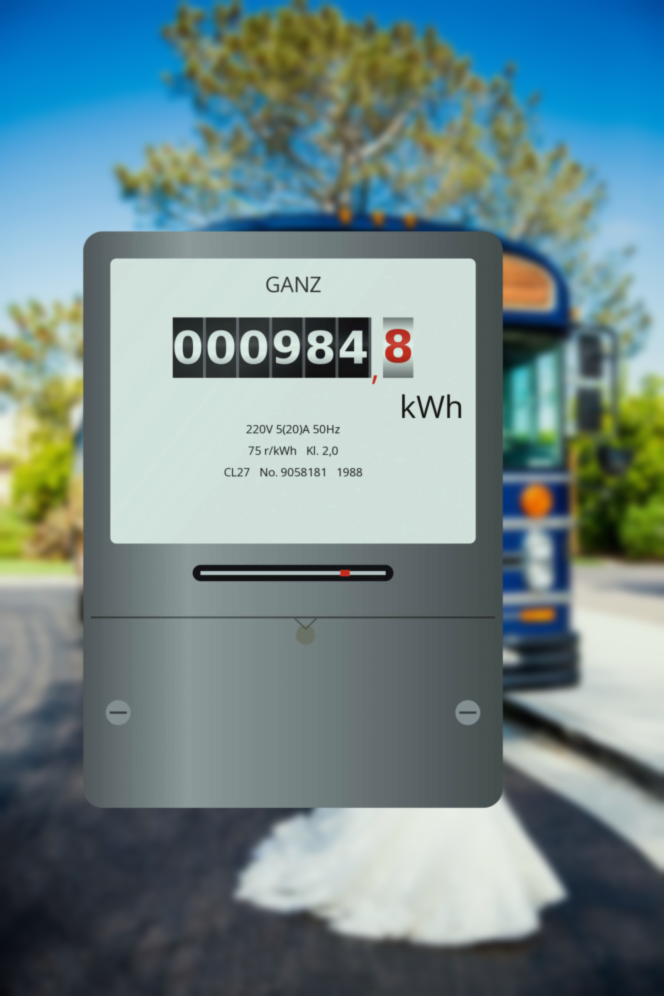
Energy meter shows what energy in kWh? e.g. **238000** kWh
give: **984.8** kWh
